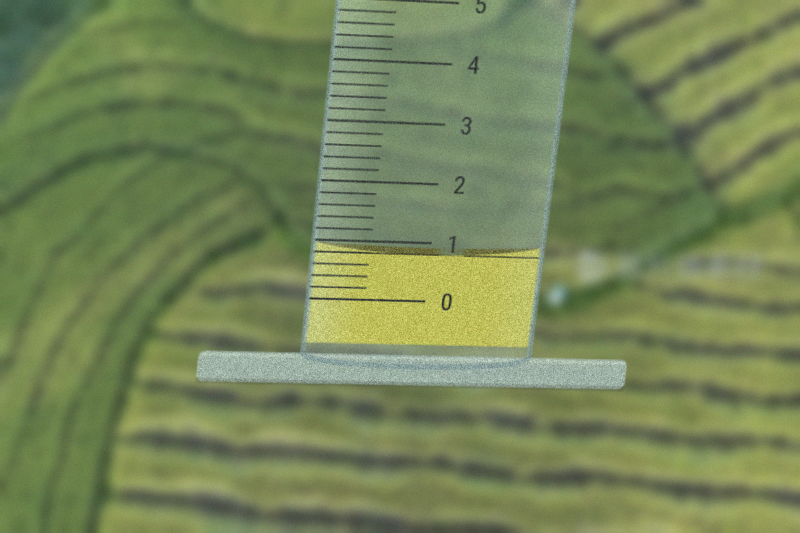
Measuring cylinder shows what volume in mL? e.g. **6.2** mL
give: **0.8** mL
